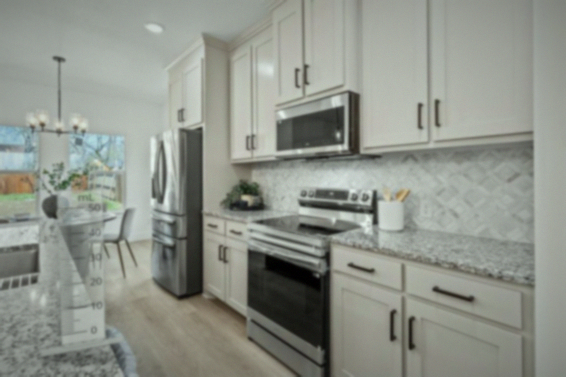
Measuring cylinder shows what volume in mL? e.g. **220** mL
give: **10** mL
